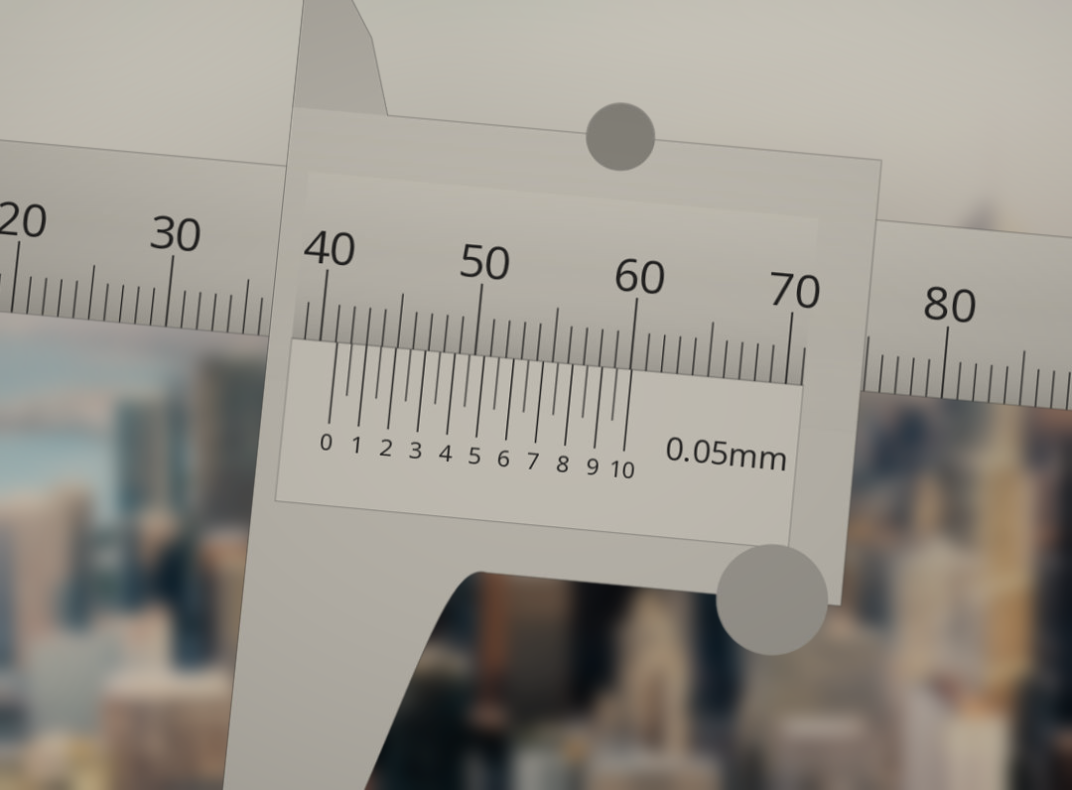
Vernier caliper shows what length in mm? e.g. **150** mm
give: **41.1** mm
